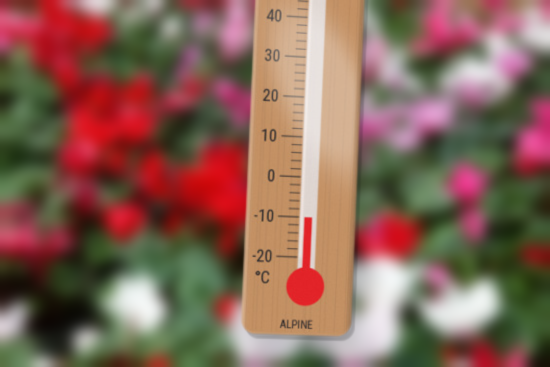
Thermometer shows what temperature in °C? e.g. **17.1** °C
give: **-10** °C
